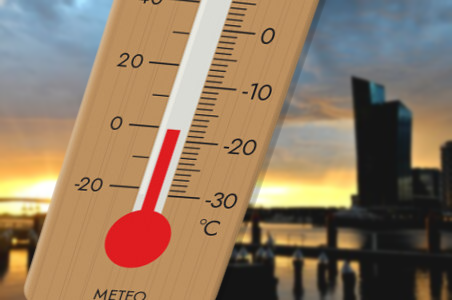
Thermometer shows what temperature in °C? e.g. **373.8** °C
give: **-18** °C
